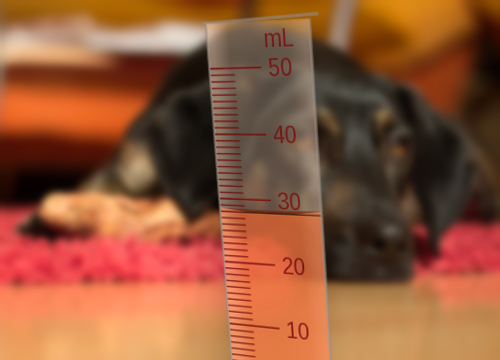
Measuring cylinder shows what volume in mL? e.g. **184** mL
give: **28** mL
